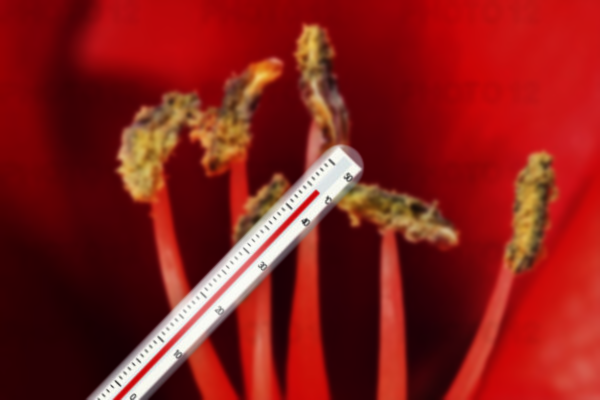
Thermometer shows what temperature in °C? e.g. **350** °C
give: **45** °C
